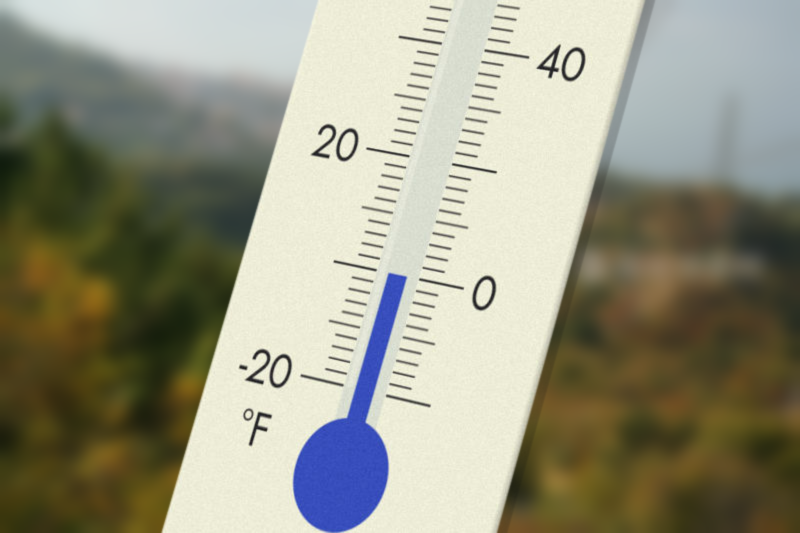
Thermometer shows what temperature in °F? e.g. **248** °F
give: **0** °F
